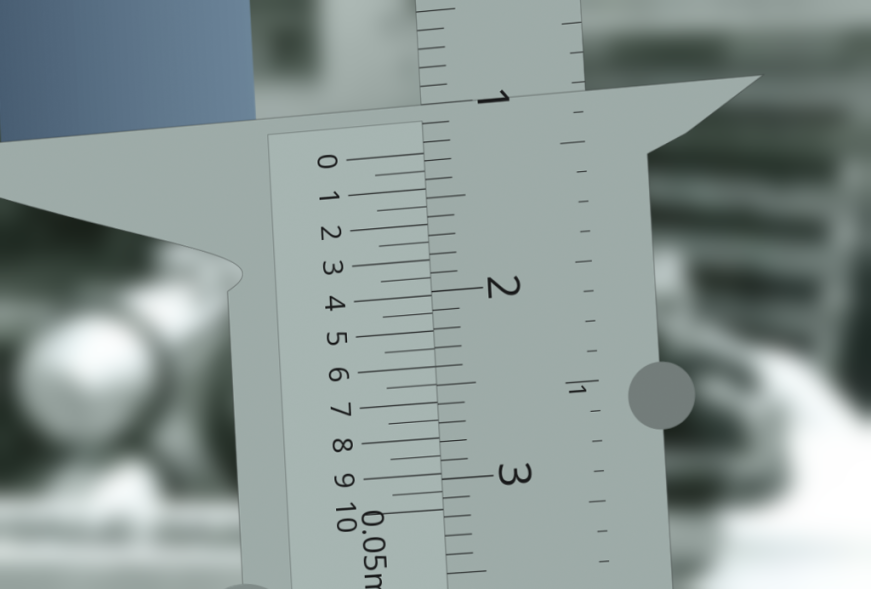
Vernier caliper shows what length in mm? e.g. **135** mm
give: **12.6** mm
